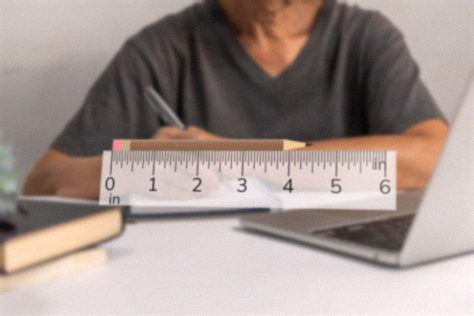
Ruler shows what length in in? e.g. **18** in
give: **4.5** in
